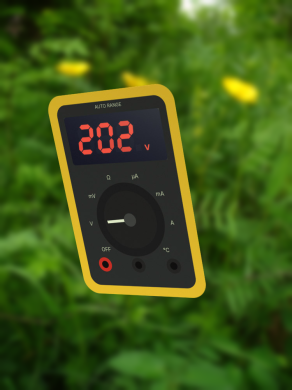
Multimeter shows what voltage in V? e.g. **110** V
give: **202** V
